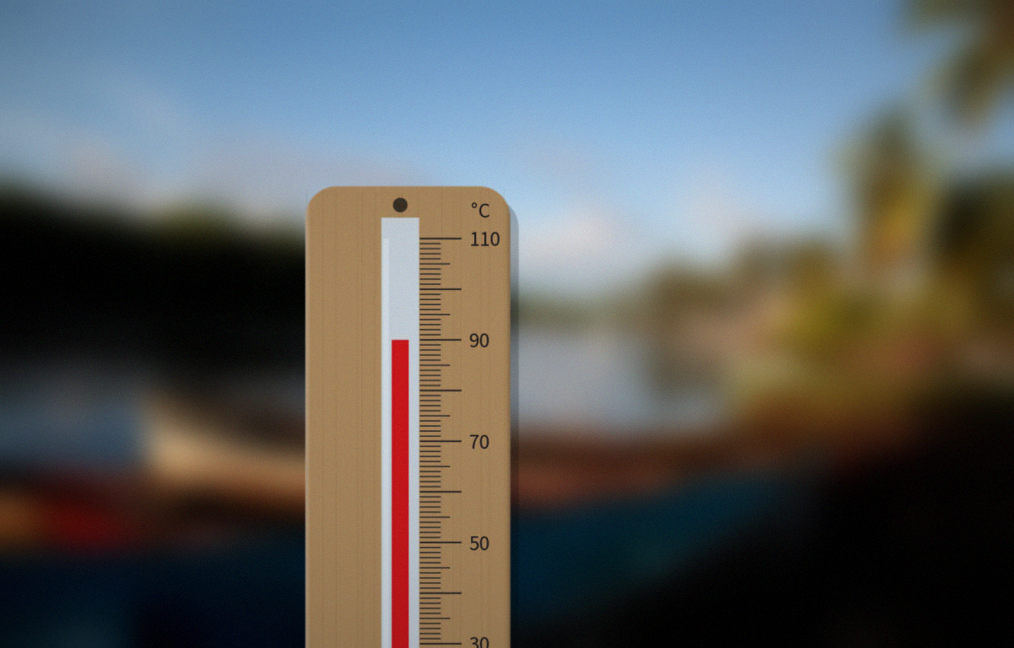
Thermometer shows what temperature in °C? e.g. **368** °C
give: **90** °C
